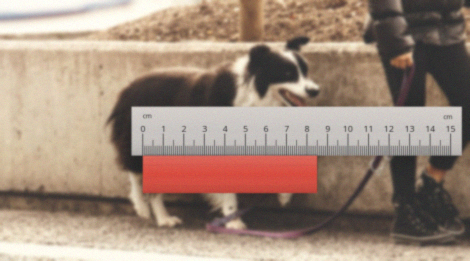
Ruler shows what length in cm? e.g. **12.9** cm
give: **8.5** cm
